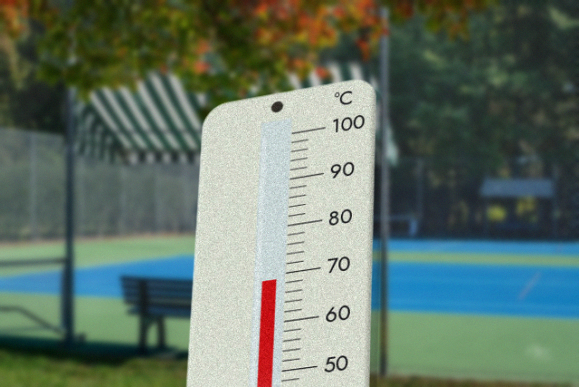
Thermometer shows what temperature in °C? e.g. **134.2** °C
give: **69** °C
